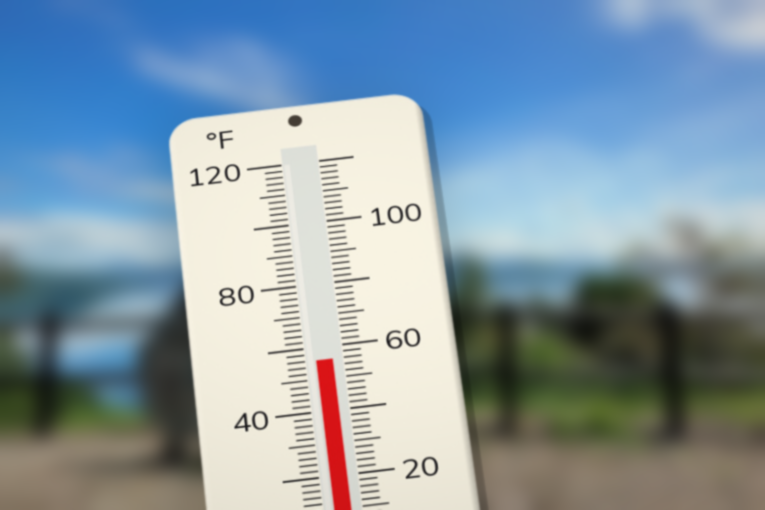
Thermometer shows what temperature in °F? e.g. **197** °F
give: **56** °F
